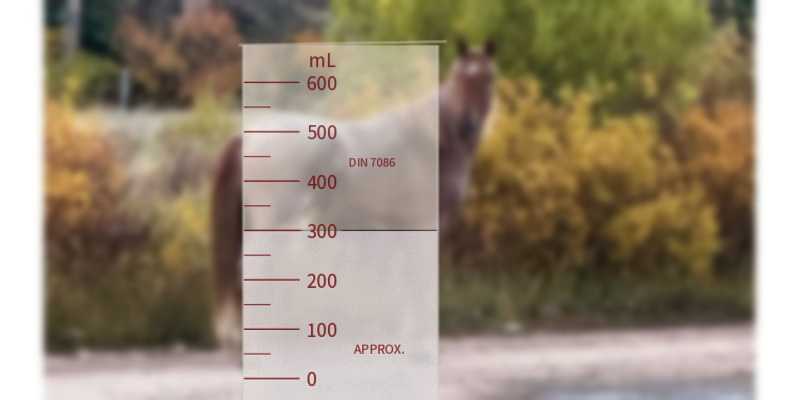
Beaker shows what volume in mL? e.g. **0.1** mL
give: **300** mL
